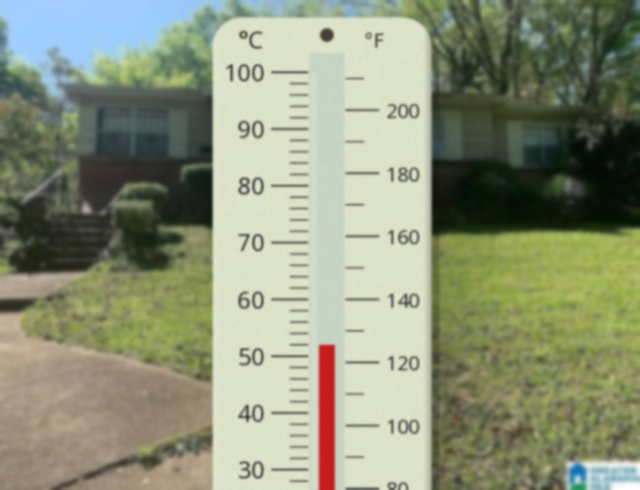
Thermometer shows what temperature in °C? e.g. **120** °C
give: **52** °C
